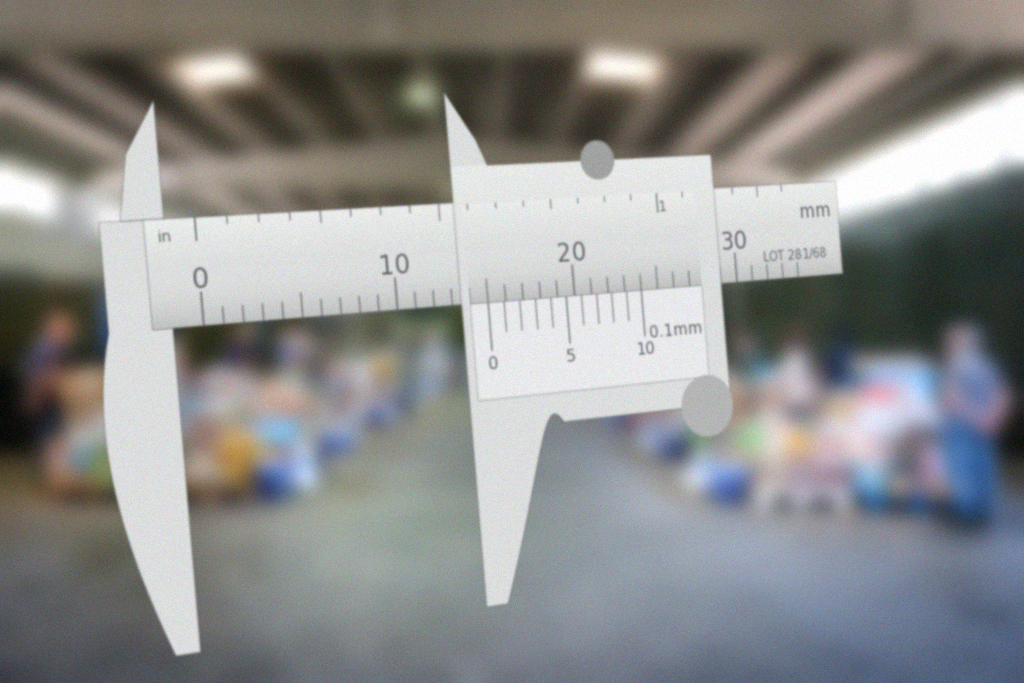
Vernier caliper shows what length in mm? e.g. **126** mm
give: **15.0** mm
